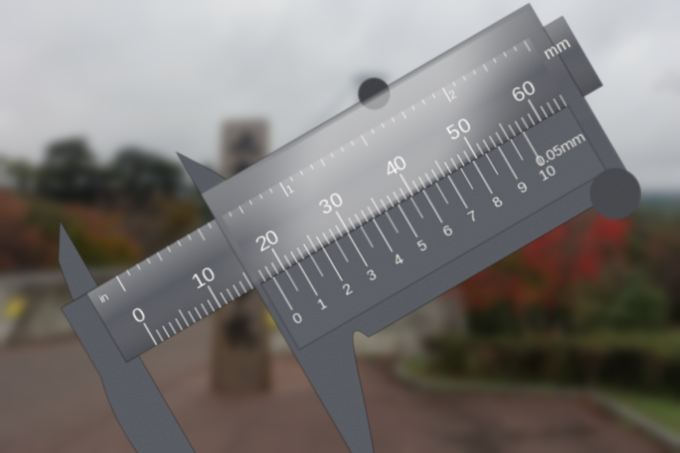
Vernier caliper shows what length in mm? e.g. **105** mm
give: **18.2** mm
